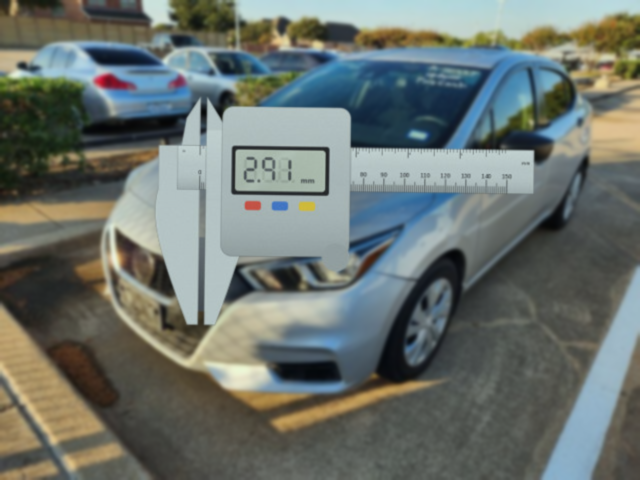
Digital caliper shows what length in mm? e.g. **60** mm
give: **2.91** mm
